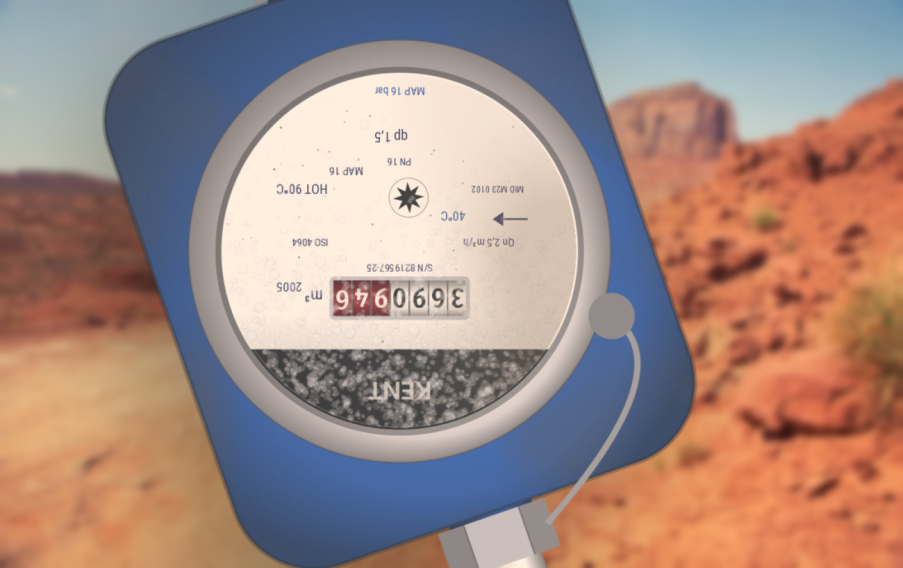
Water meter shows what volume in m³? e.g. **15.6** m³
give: **3690.946** m³
